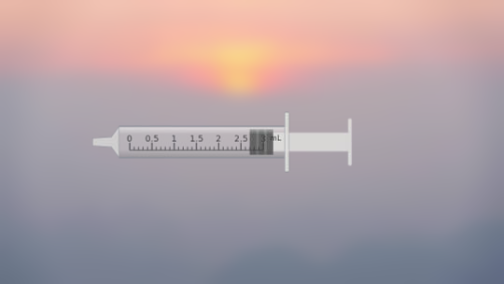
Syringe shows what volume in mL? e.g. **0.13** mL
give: **2.7** mL
